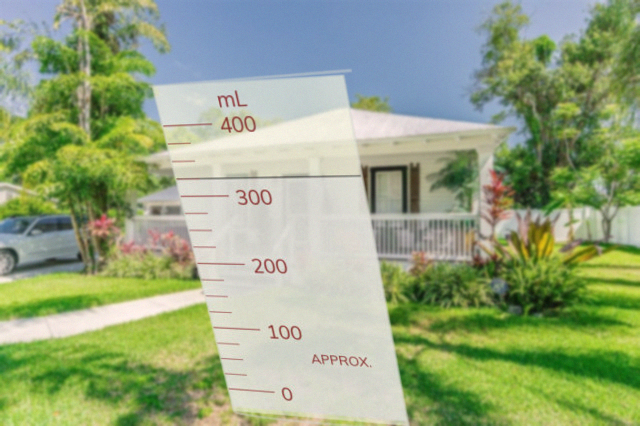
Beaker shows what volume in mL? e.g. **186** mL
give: **325** mL
